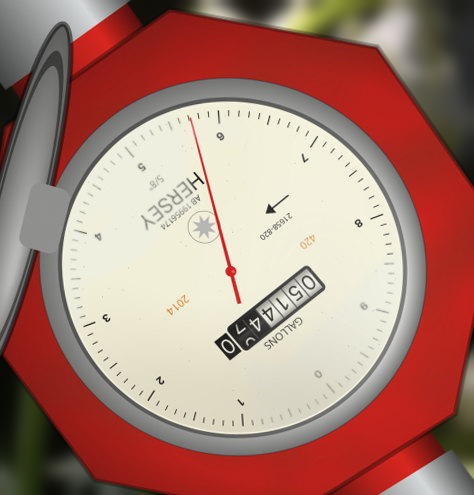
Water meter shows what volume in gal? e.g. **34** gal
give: **514465.7** gal
